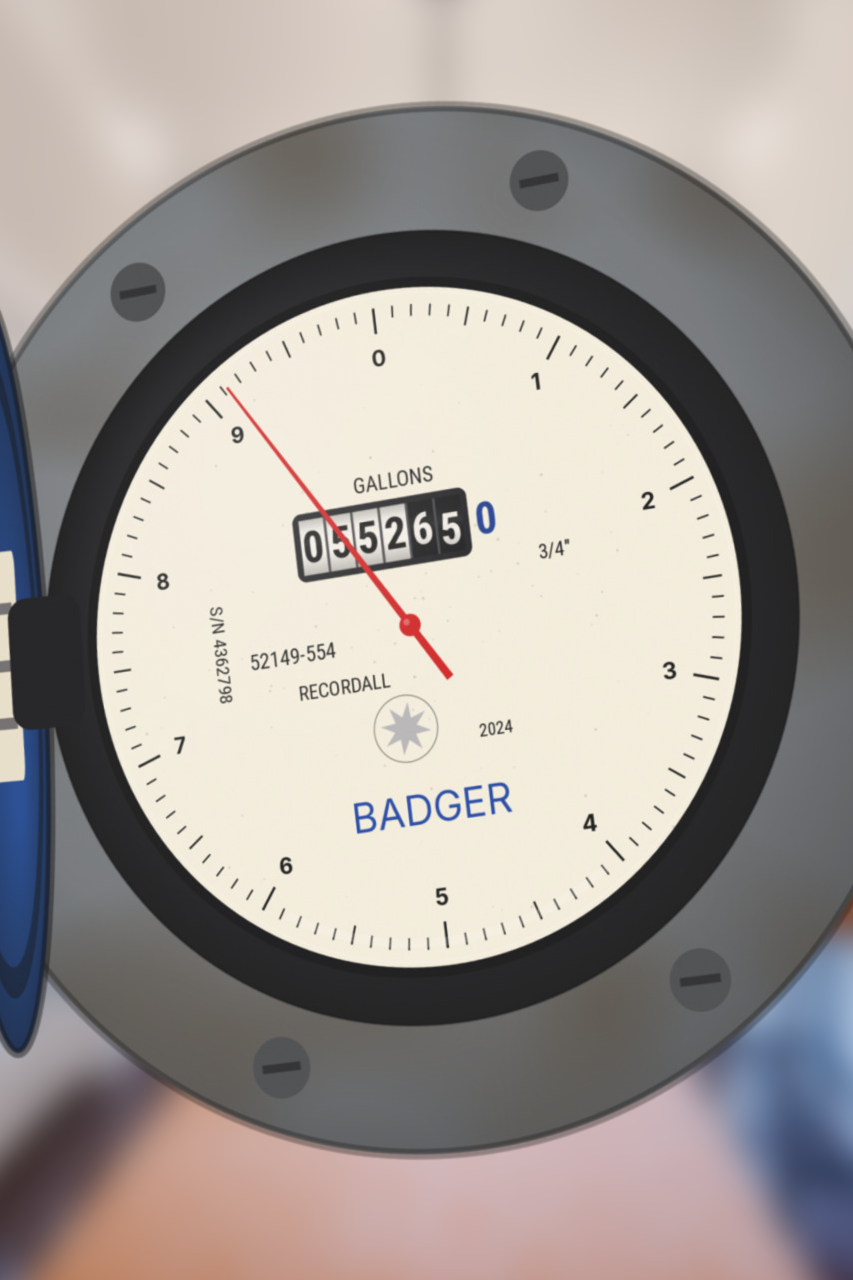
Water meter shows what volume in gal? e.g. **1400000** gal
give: **552649.1** gal
